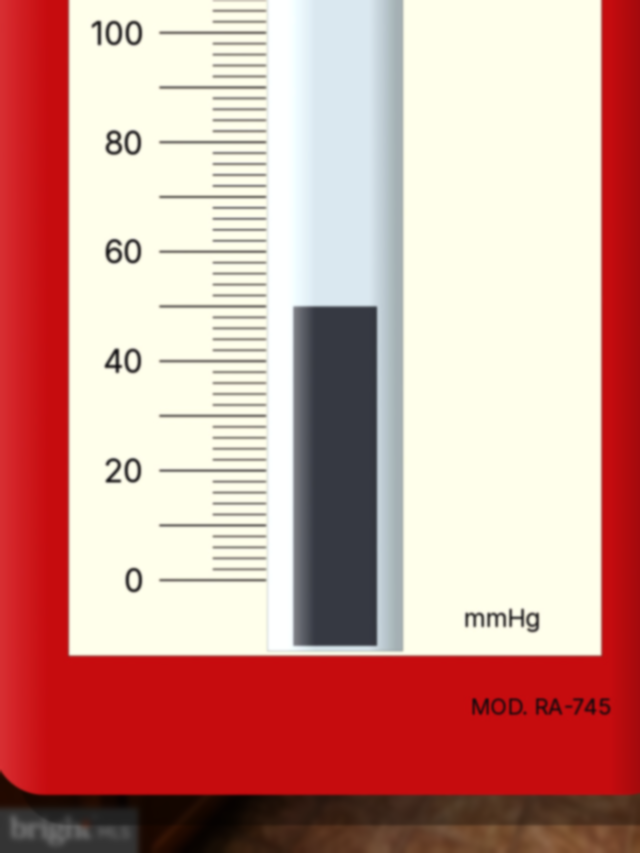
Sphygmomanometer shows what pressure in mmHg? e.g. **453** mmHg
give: **50** mmHg
